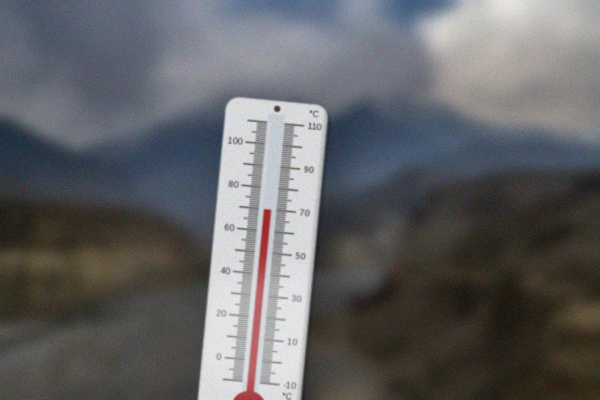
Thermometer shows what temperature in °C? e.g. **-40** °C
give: **70** °C
